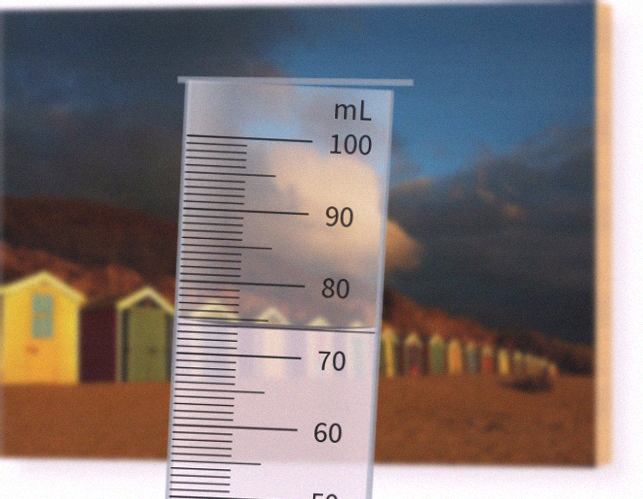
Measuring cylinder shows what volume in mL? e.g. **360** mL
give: **74** mL
